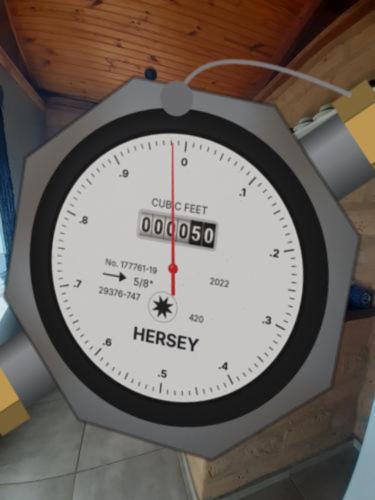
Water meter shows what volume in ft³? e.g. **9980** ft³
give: **49.98** ft³
